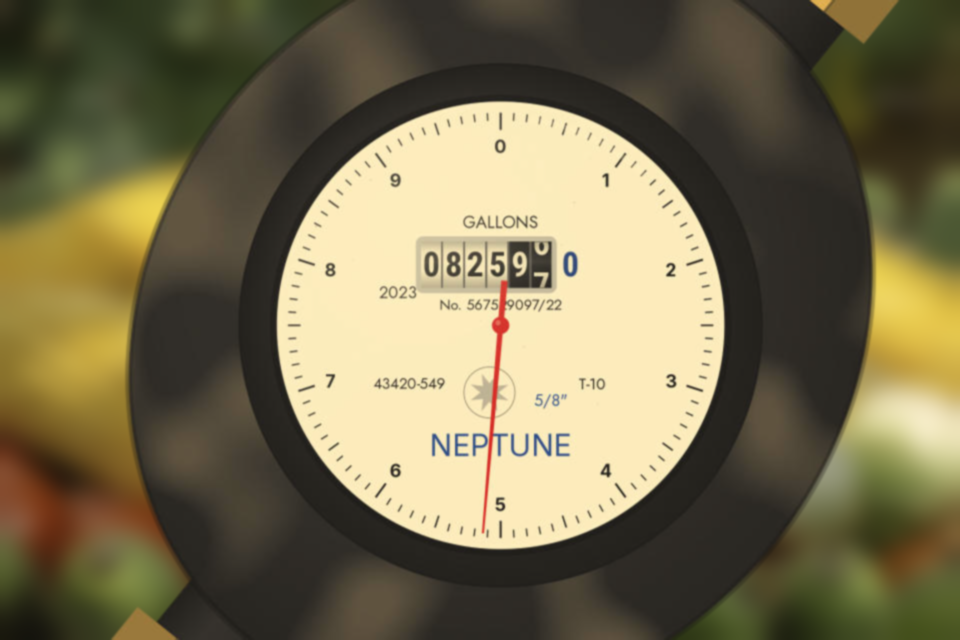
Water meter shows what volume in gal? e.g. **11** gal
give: **825965.1** gal
